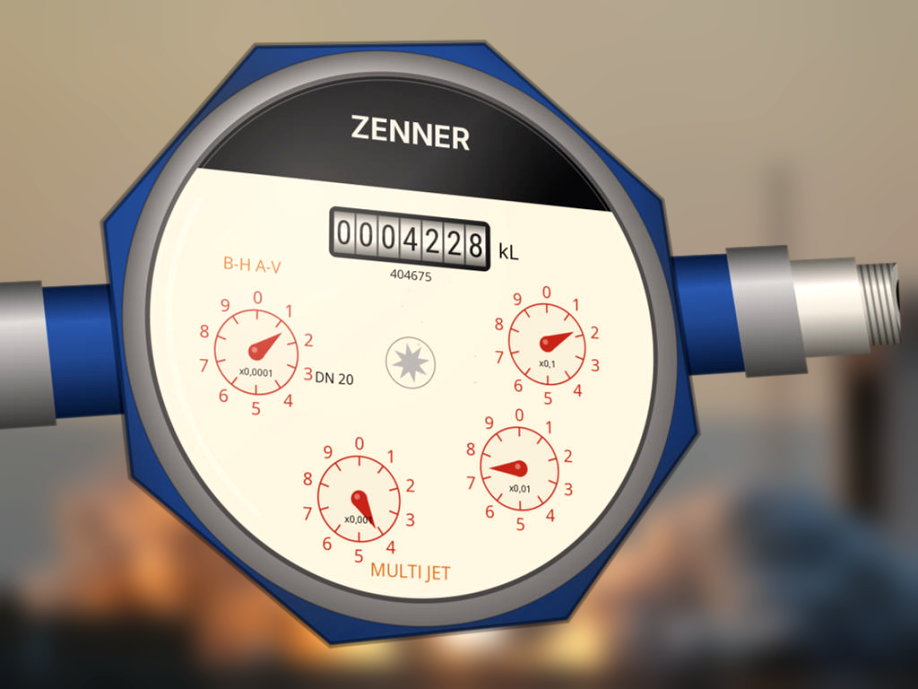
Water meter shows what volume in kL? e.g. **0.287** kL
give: **4228.1741** kL
